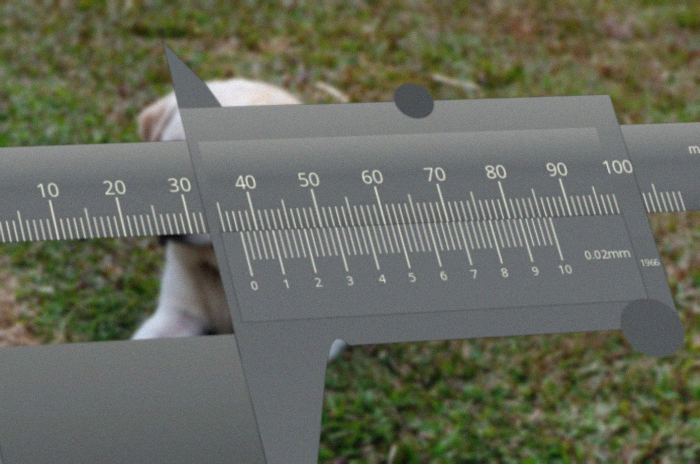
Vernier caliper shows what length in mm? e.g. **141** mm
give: **37.5** mm
